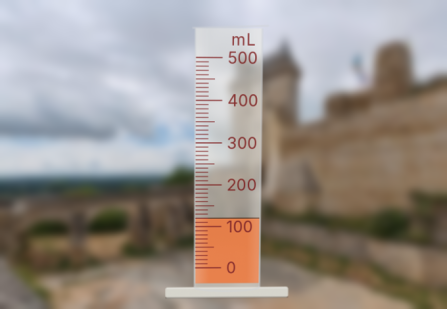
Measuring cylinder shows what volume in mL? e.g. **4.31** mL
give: **120** mL
